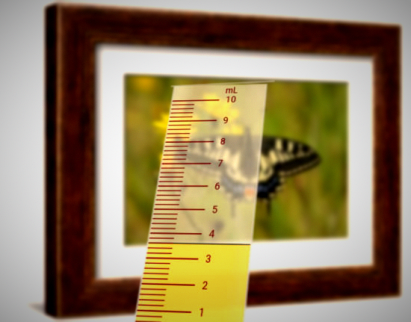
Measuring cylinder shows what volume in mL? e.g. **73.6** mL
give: **3.6** mL
